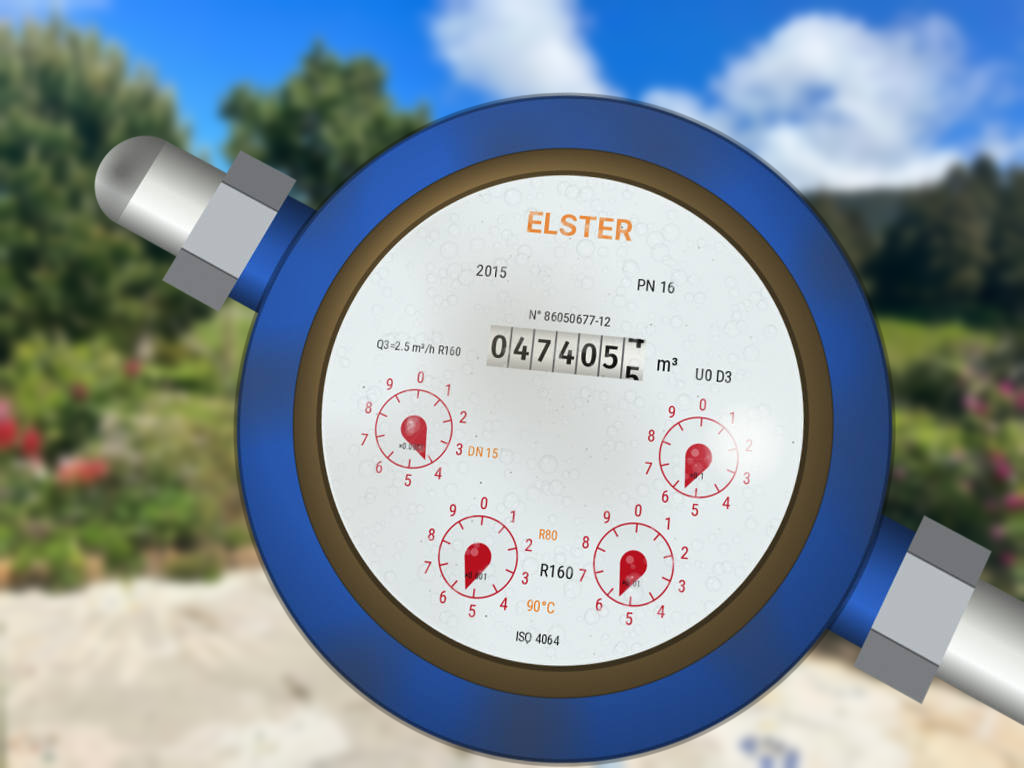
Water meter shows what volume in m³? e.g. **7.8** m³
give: **474054.5554** m³
